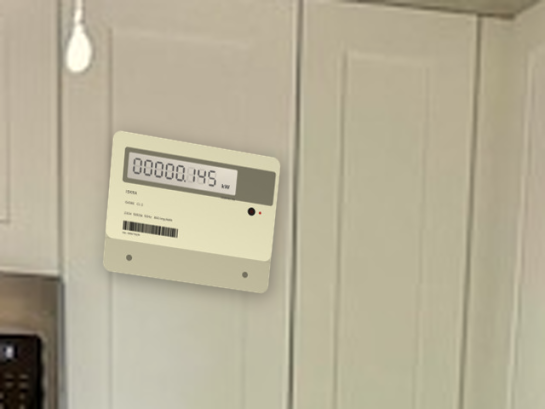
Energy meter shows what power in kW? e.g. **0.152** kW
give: **0.145** kW
